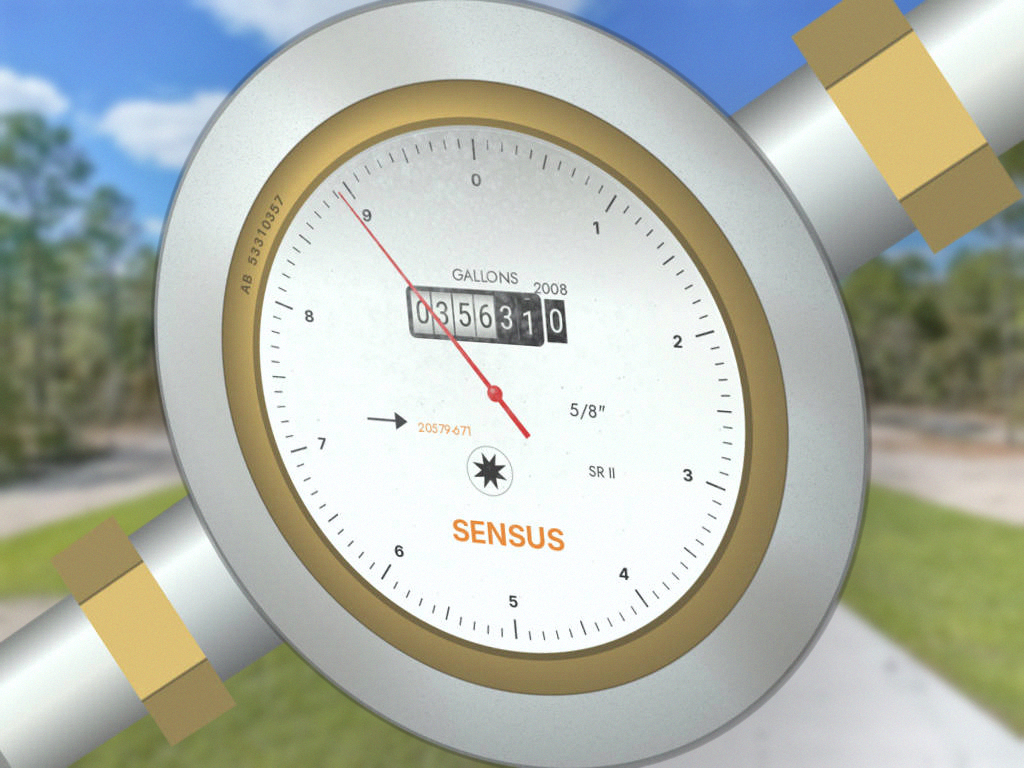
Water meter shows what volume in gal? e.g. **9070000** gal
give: **356308.9** gal
